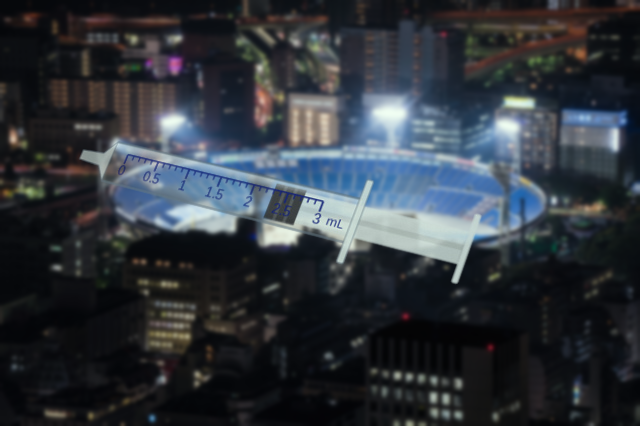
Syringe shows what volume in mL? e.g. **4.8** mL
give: **2.3** mL
